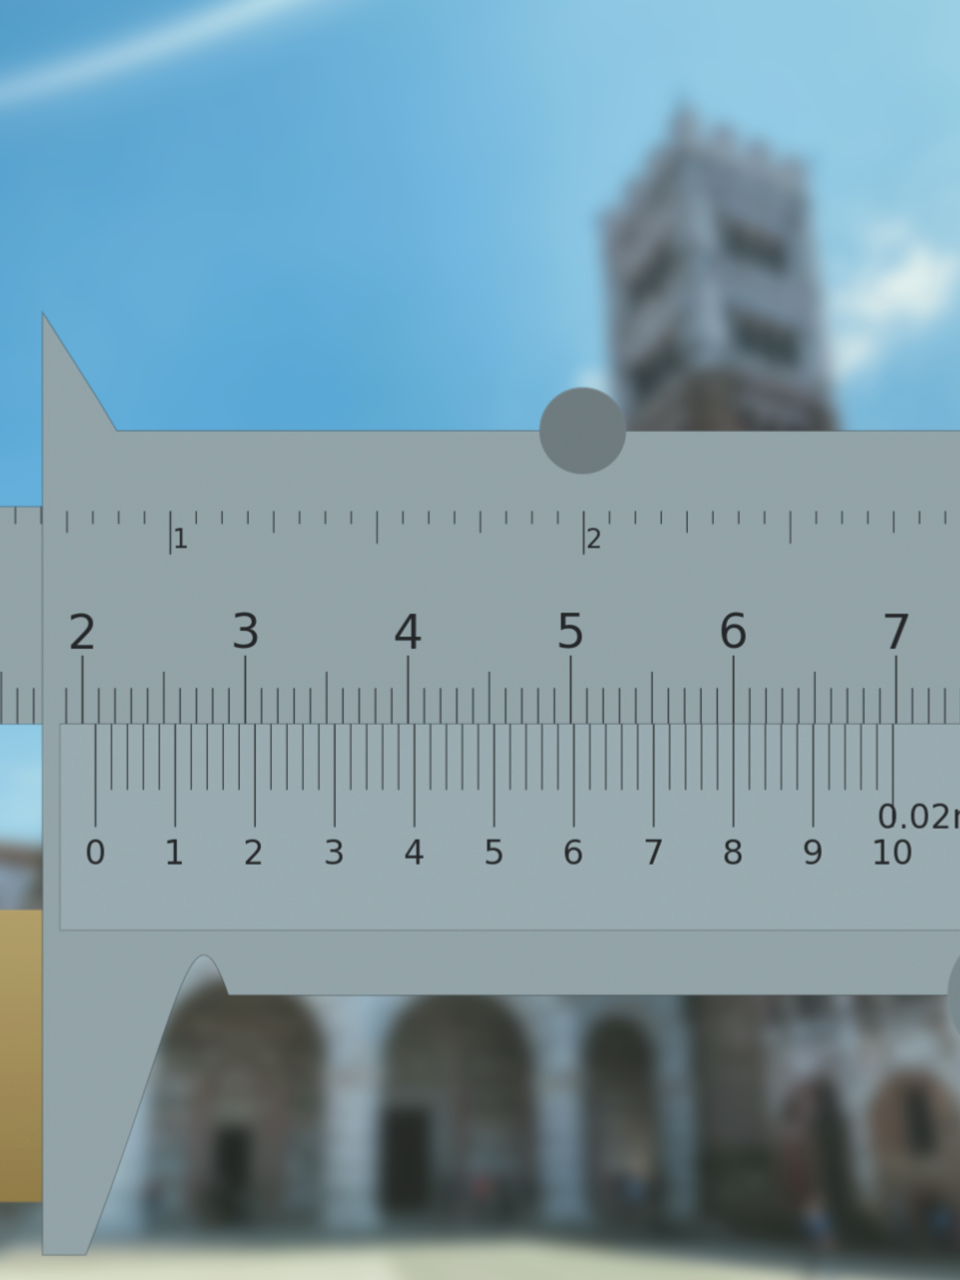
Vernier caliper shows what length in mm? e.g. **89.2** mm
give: **20.8** mm
